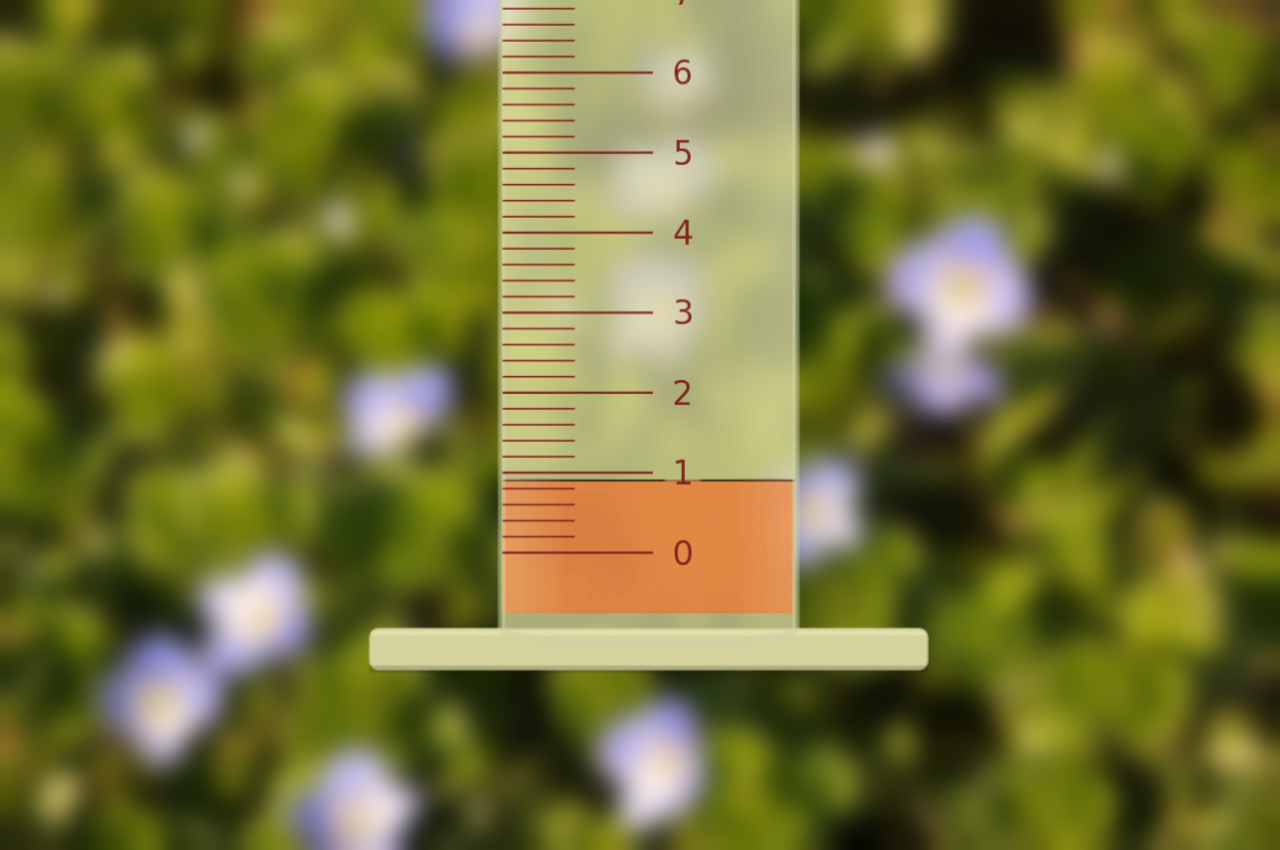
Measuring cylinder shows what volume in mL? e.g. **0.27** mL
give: **0.9** mL
